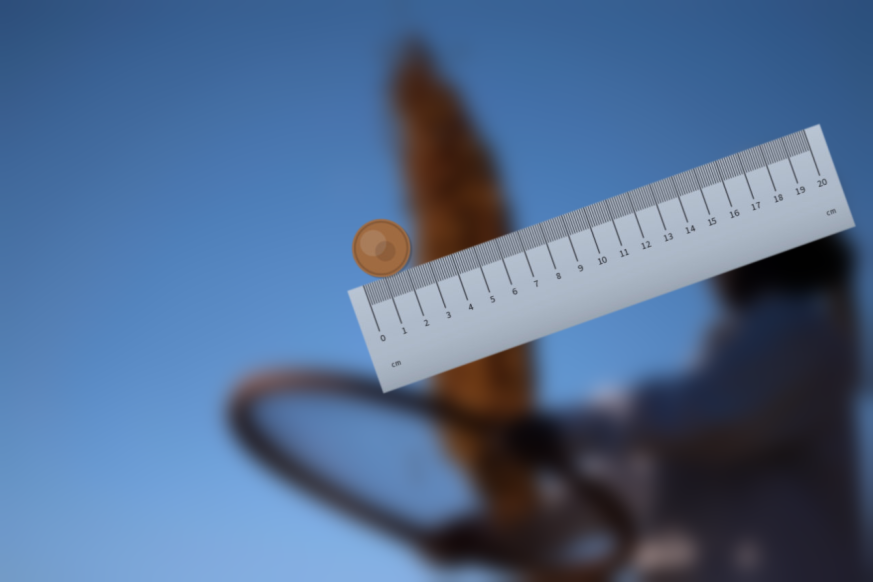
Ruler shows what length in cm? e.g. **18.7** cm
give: **2.5** cm
